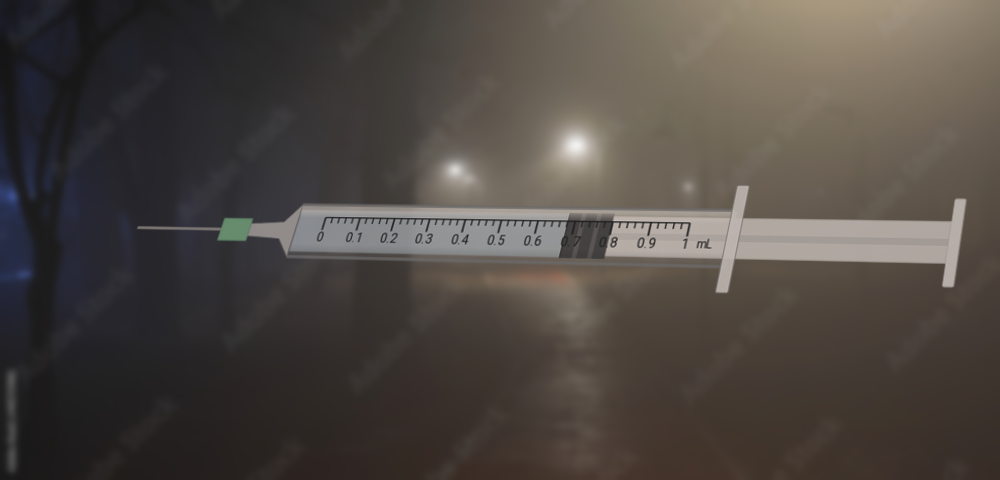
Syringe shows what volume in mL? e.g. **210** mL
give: **0.68** mL
